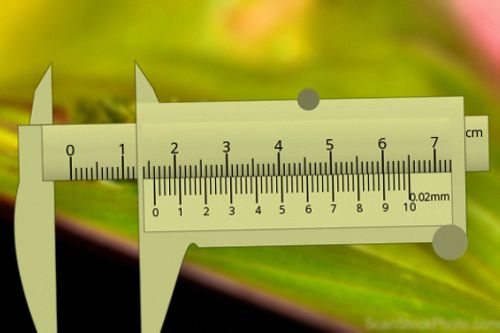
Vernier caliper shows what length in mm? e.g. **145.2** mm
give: **16.0** mm
